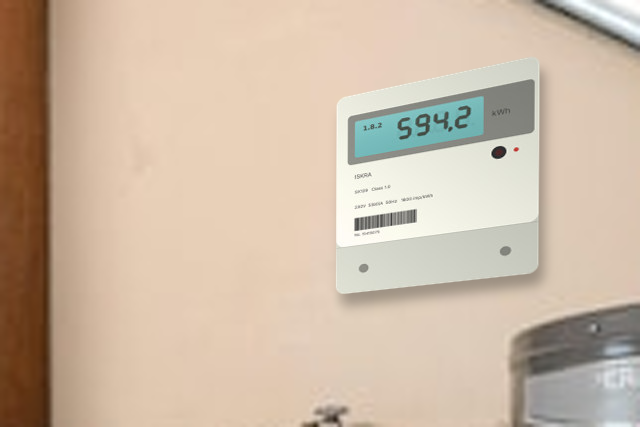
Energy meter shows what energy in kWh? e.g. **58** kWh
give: **594.2** kWh
